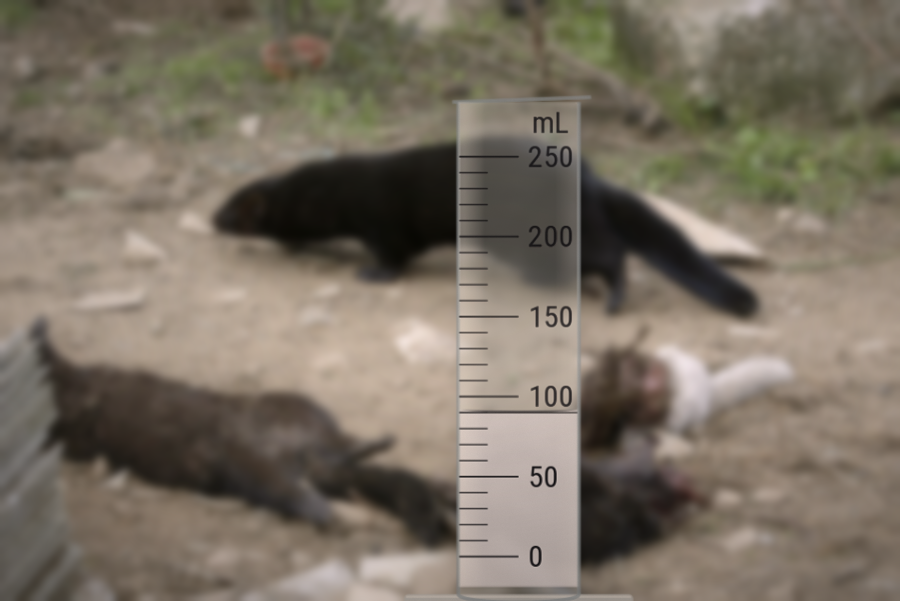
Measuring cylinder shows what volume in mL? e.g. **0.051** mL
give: **90** mL
